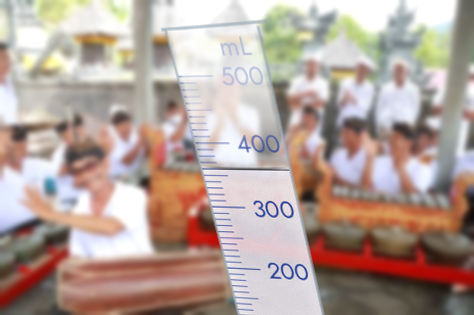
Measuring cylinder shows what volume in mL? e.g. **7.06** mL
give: **360** mL
